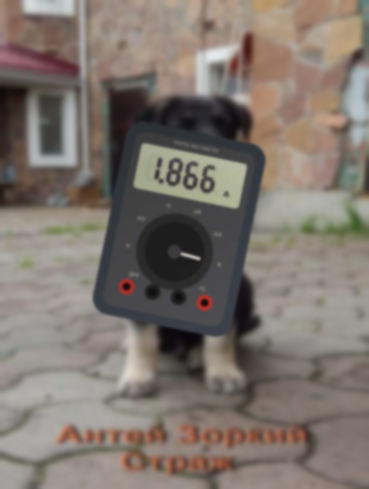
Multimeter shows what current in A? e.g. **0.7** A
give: **1.866** A
